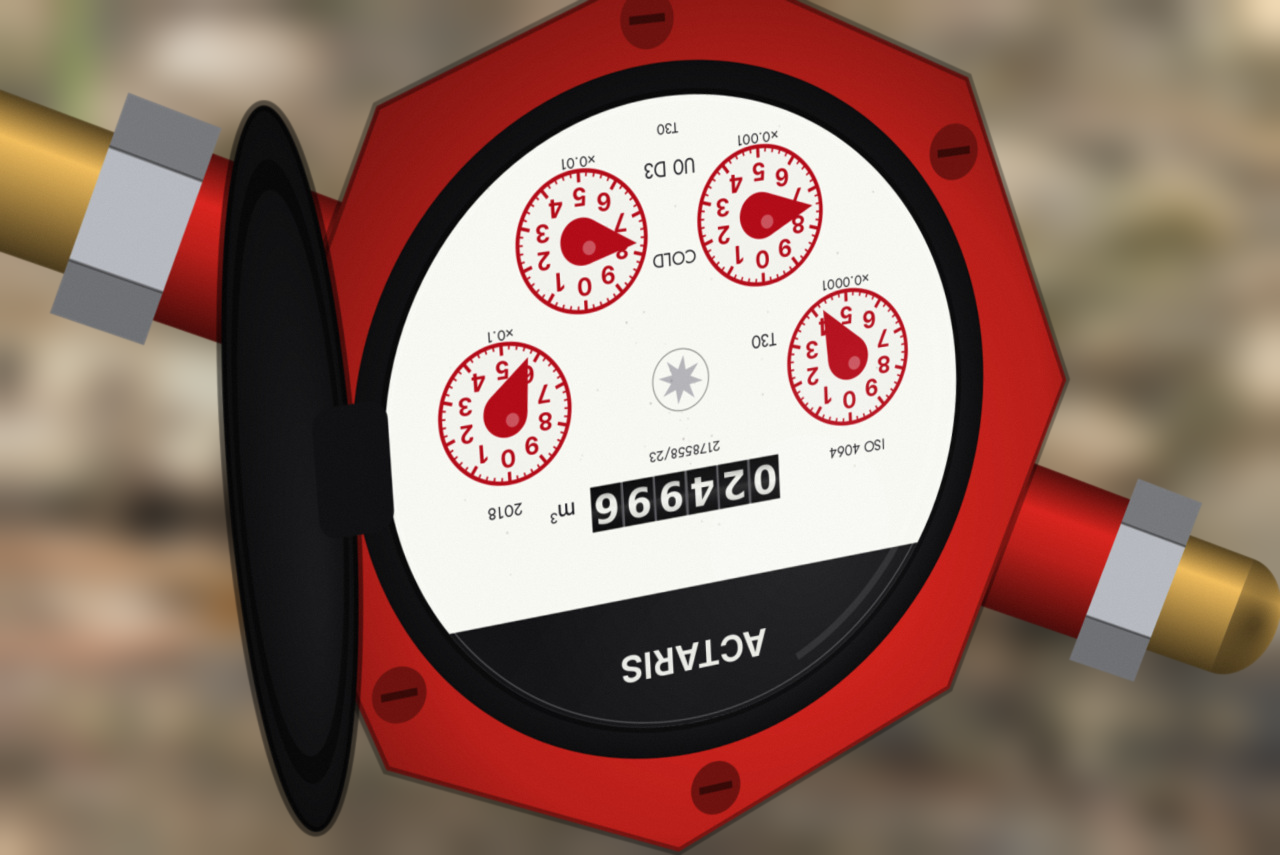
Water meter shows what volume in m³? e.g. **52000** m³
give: **24996.5774** m³
